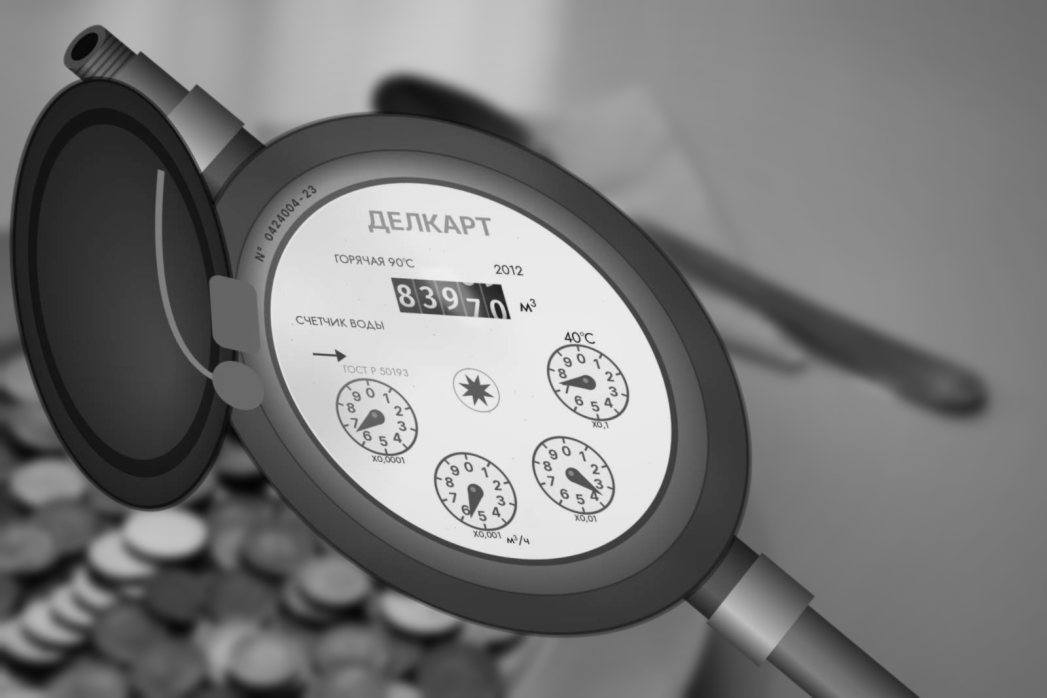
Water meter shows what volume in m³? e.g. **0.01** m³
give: **83969.7356** m³
